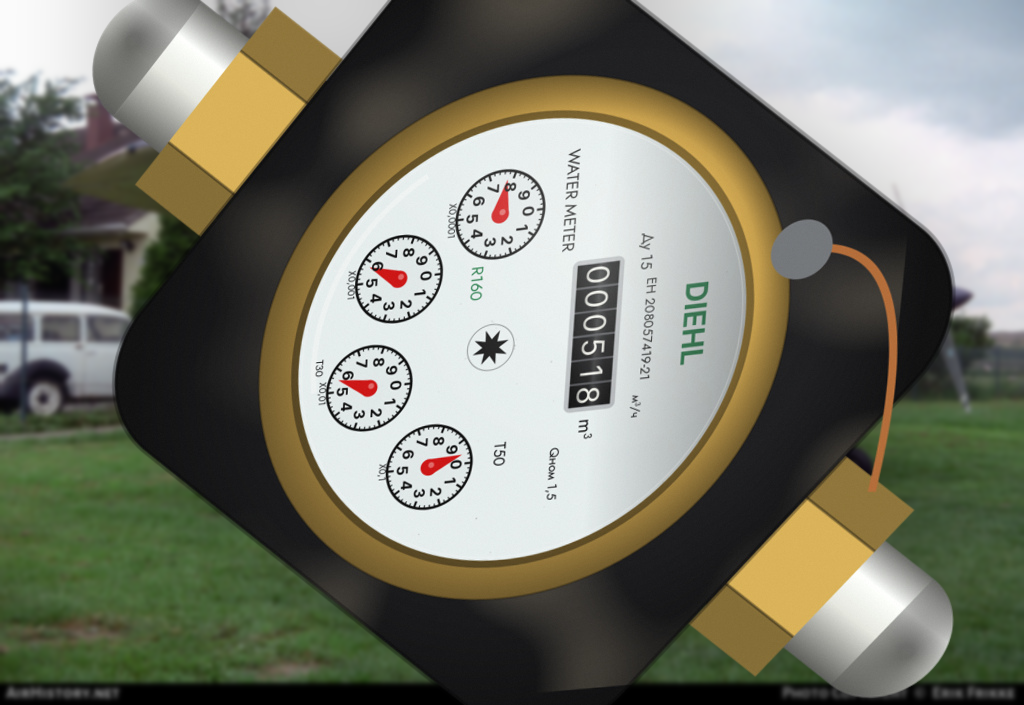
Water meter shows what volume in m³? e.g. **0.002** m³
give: **517.9557** m³
